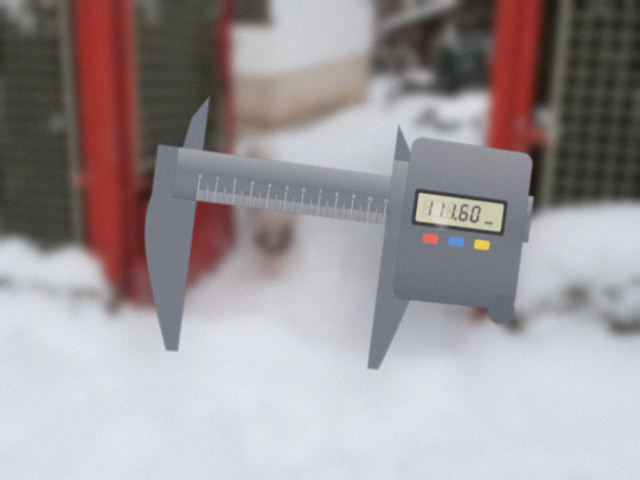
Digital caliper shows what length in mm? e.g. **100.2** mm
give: **111.60** mm
